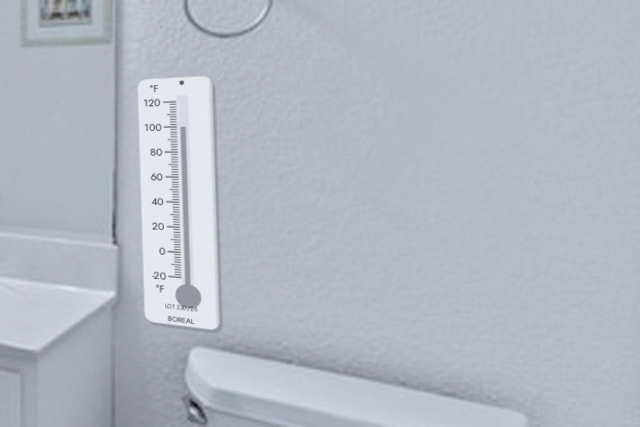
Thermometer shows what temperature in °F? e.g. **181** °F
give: **100** °F
